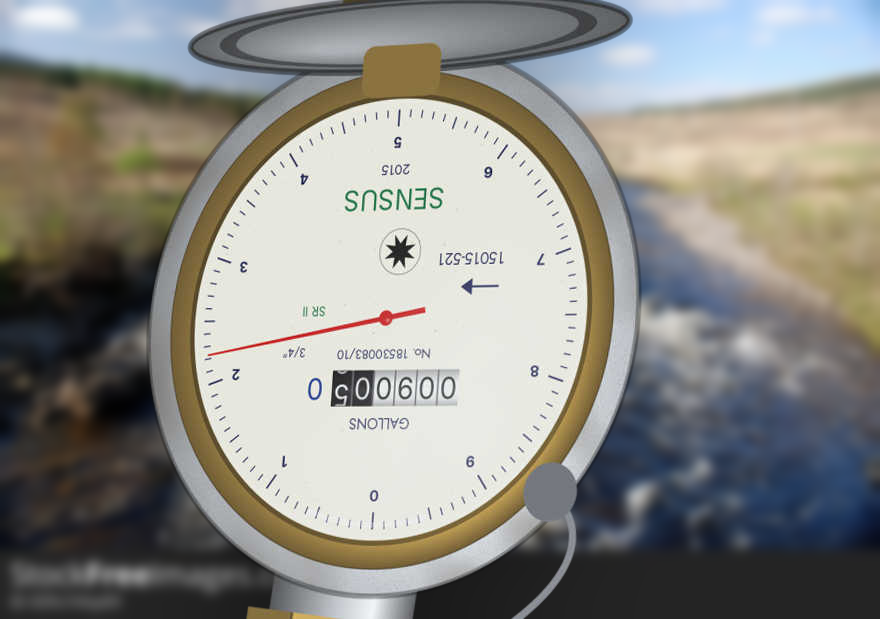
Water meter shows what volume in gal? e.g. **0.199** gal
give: **90052.2** gal
